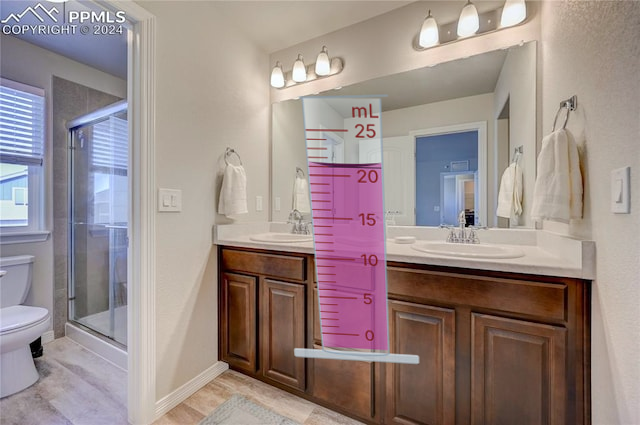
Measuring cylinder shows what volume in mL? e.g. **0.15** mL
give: **21** mL
